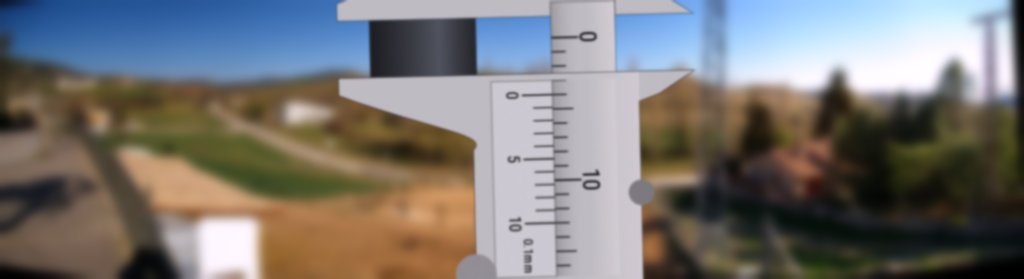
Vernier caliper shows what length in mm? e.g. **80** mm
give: **4.0** mm
